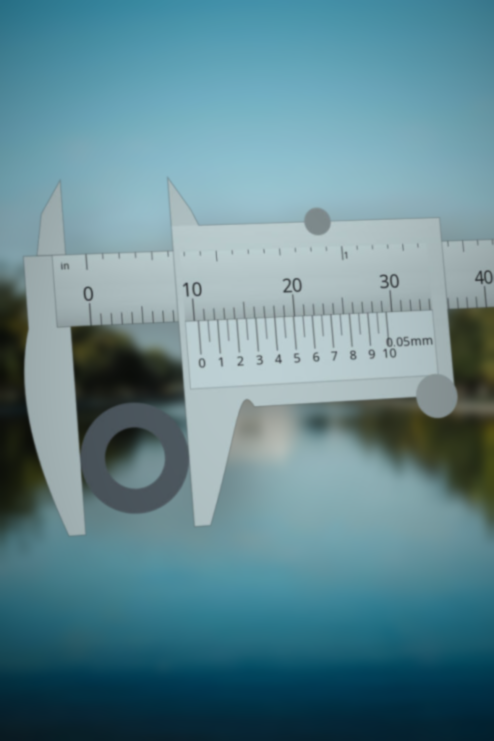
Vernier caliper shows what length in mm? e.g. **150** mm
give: **10.4** mm
